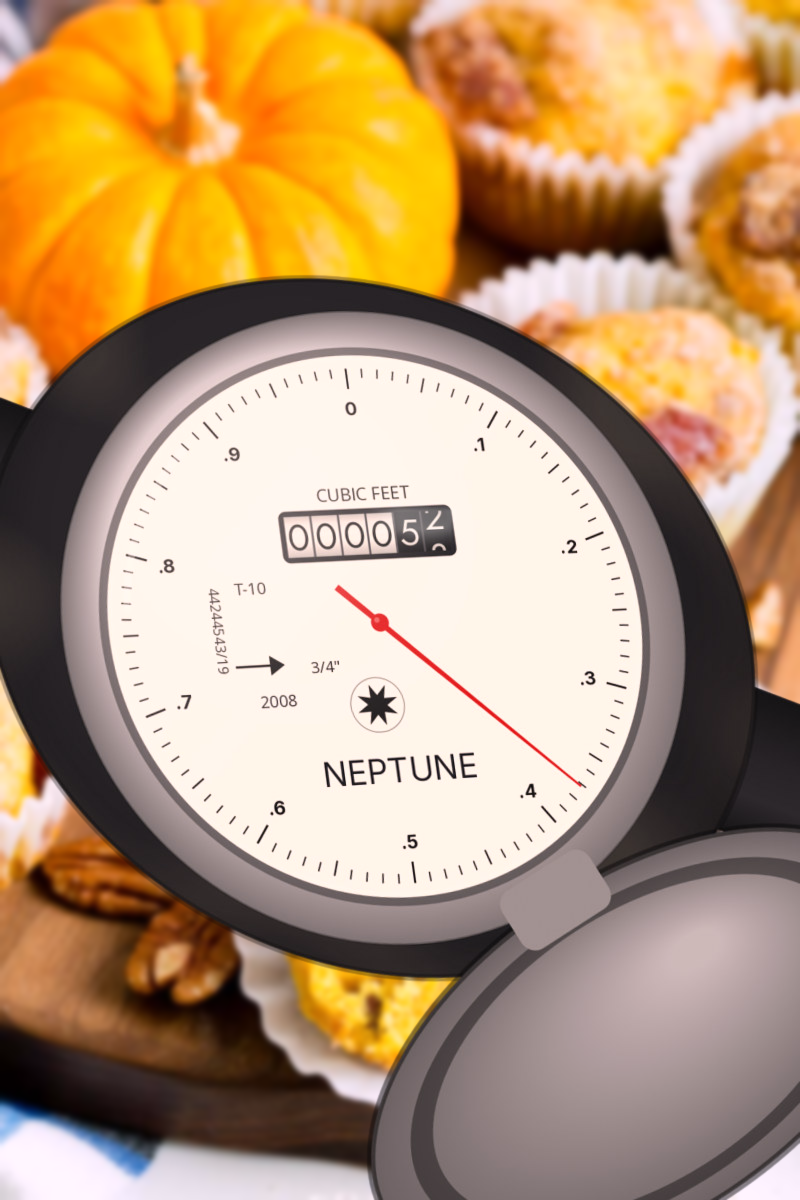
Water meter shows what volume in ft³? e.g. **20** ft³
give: **52.37** ft³
